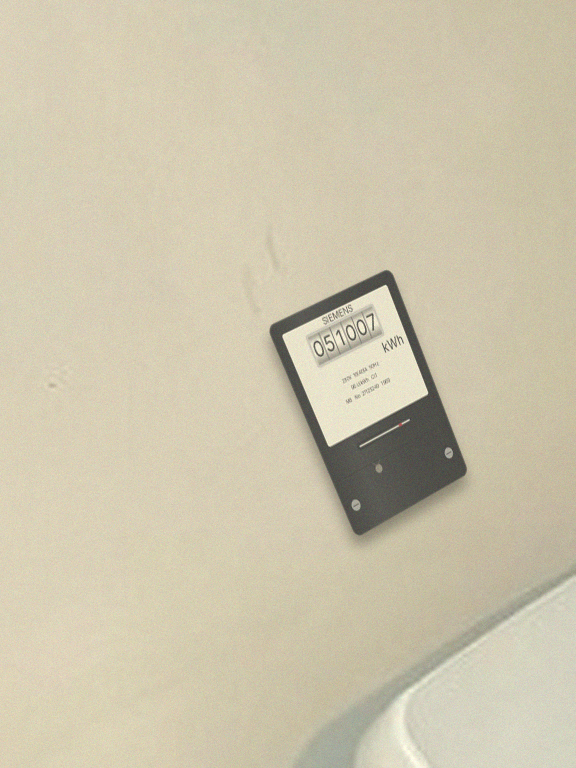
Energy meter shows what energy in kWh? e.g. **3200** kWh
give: **51007** kWh
